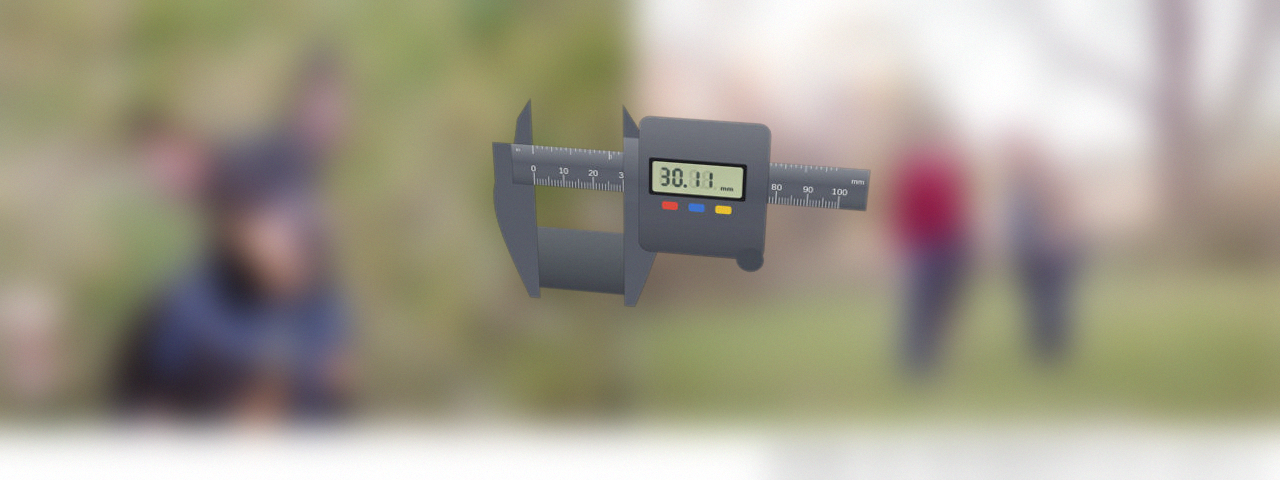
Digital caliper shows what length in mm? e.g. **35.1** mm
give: **30.11** mm
